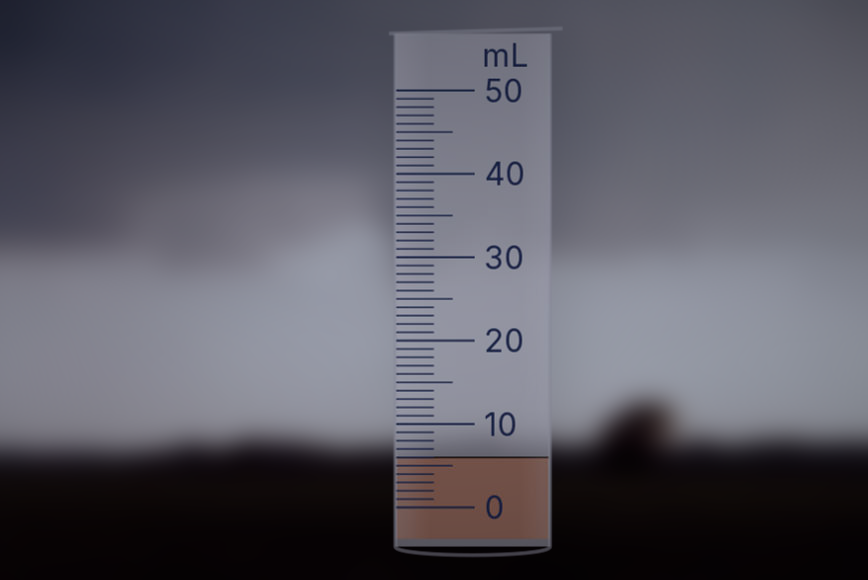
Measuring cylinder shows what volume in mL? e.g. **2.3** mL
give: **6** mL
